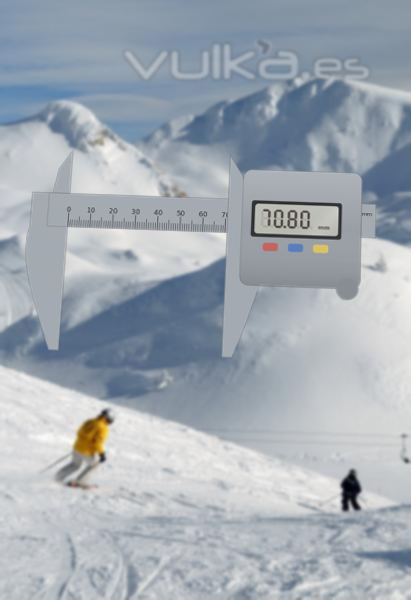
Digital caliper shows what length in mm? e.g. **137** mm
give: **70.80** mm
